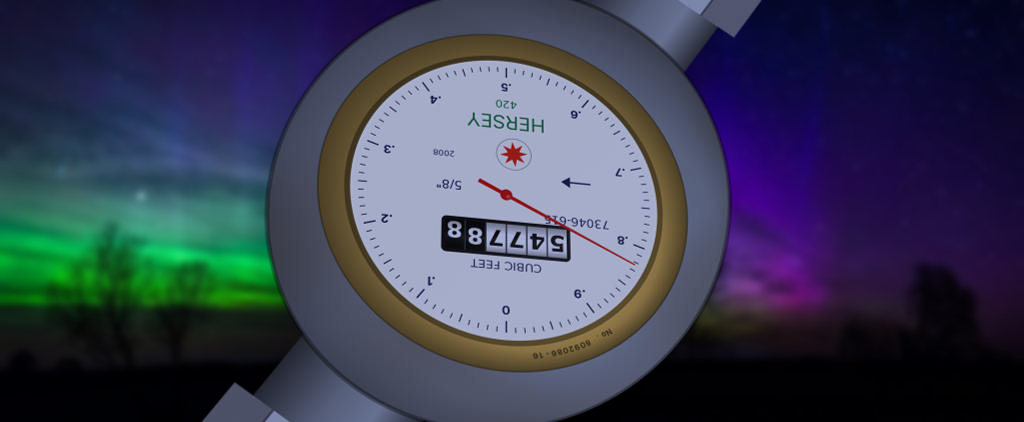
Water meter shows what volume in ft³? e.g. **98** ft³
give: **547787.82** ft³
